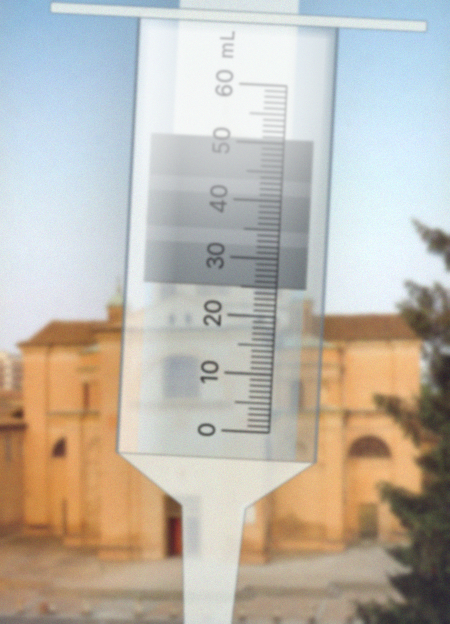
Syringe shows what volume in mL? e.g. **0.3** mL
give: **25** mL
